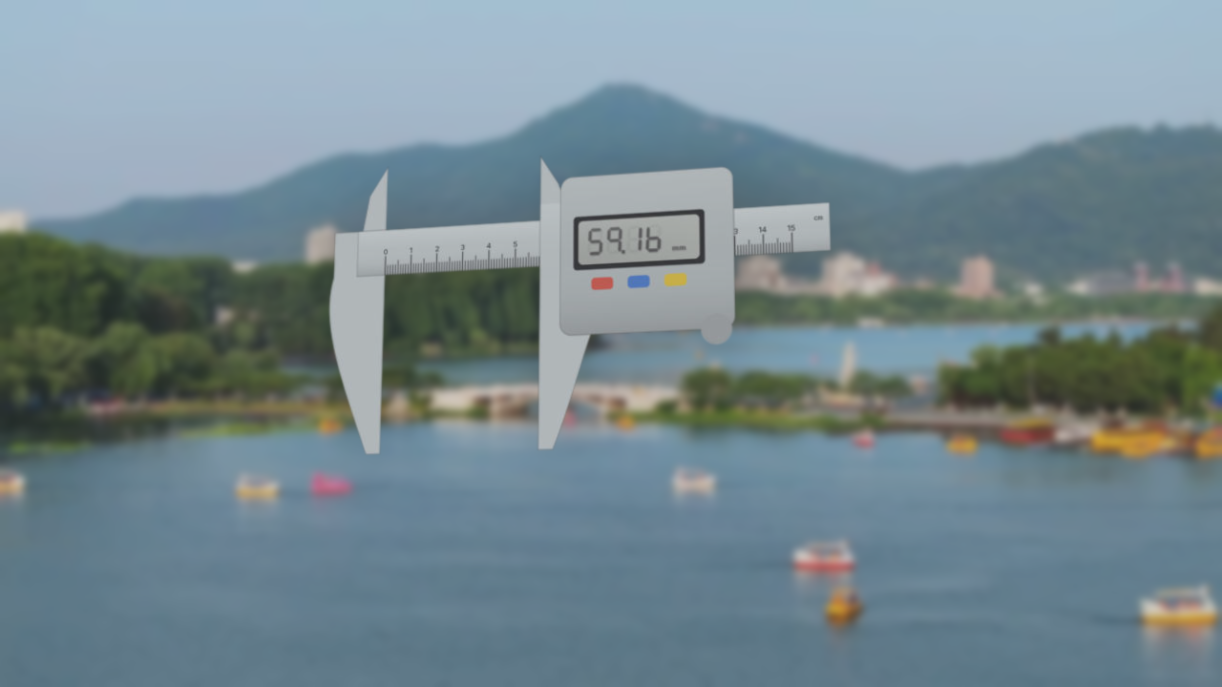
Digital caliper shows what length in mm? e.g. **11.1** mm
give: **59.16** mm
